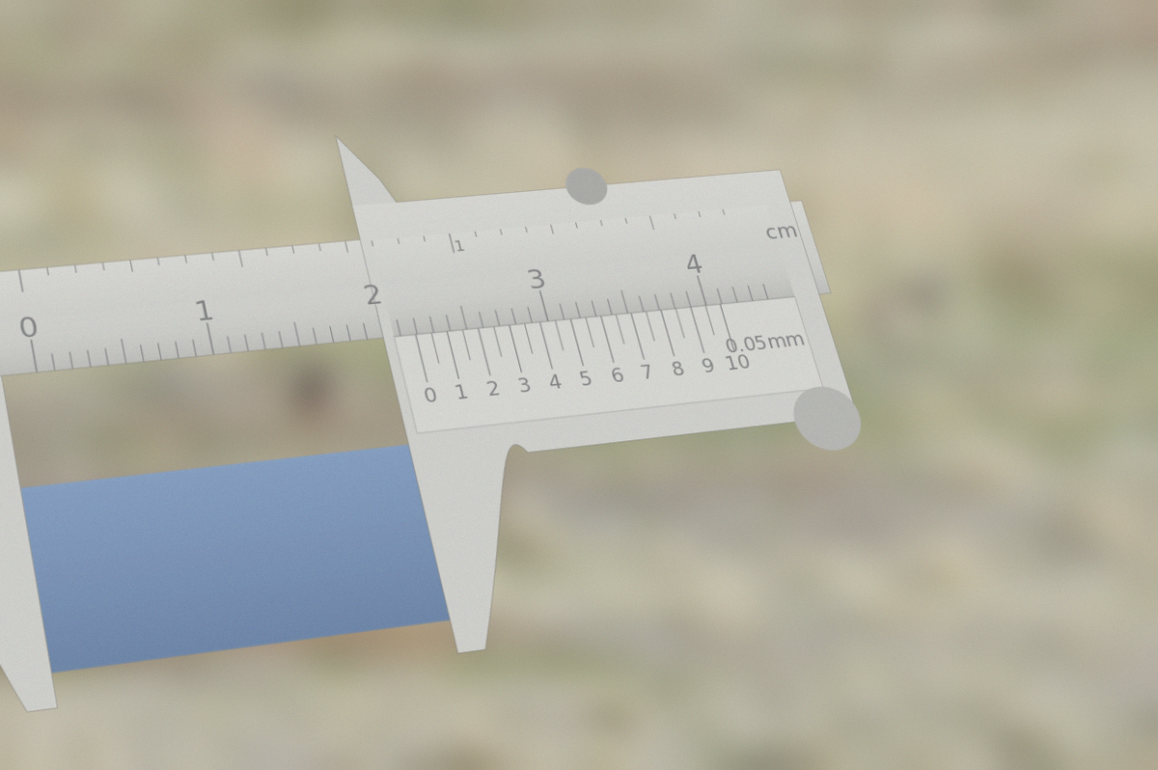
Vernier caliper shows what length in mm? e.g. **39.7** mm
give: **21.9** mm
